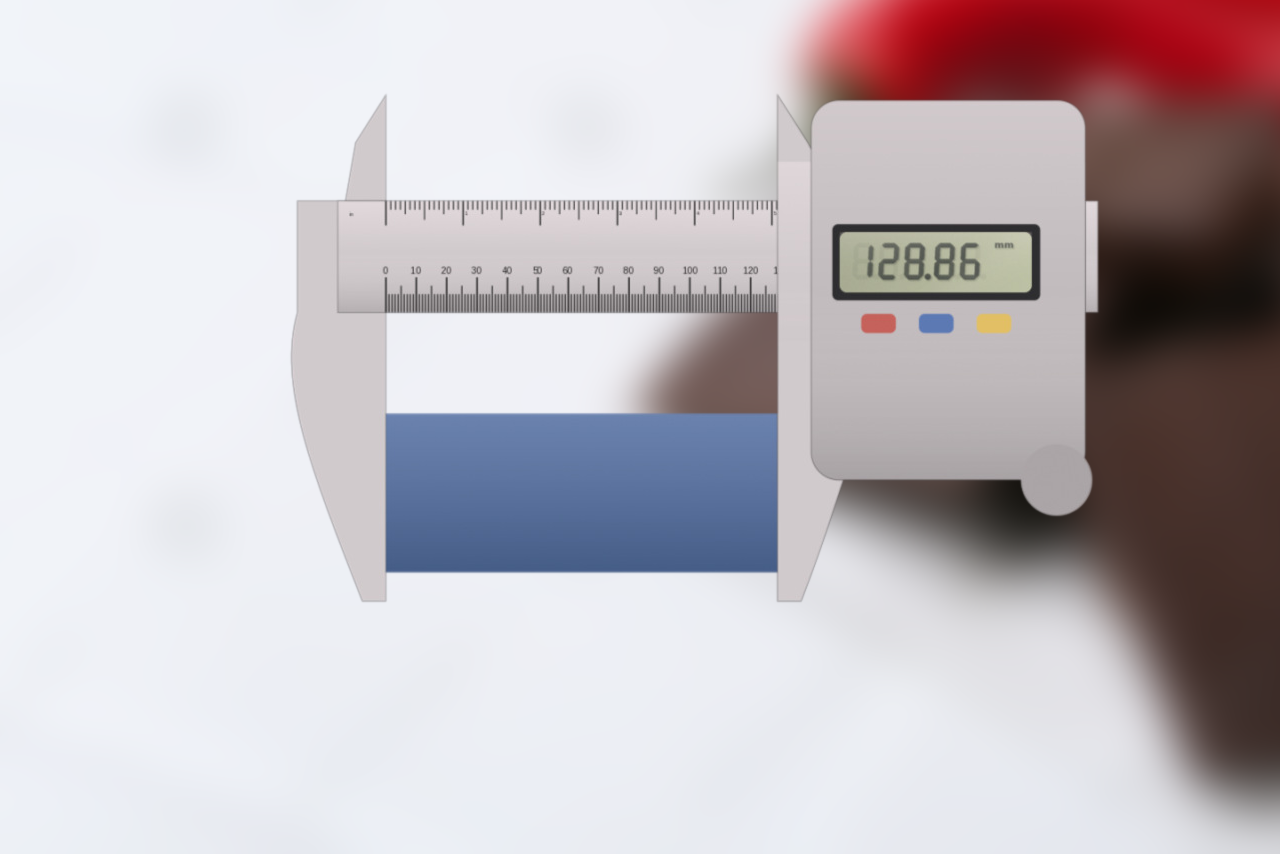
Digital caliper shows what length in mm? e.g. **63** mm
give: **128.86** mm
